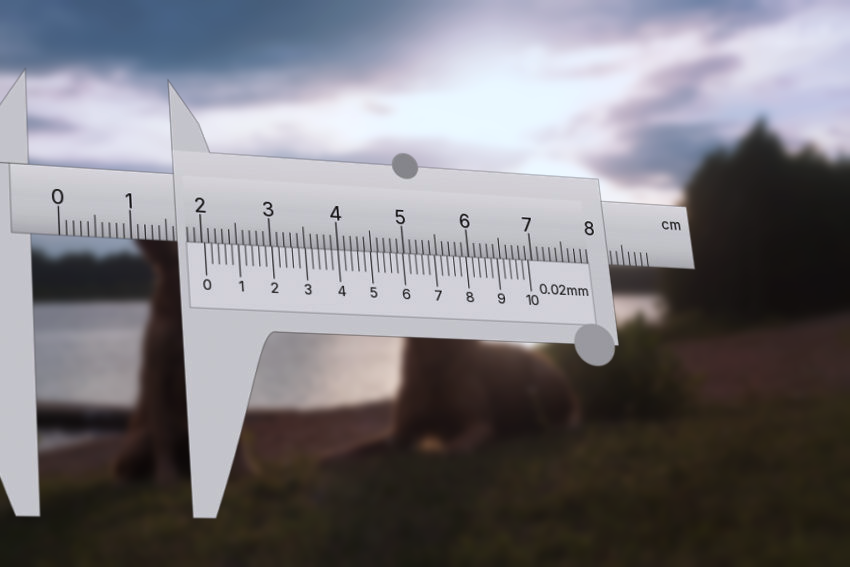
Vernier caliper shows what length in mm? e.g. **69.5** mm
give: **20.4** mm
